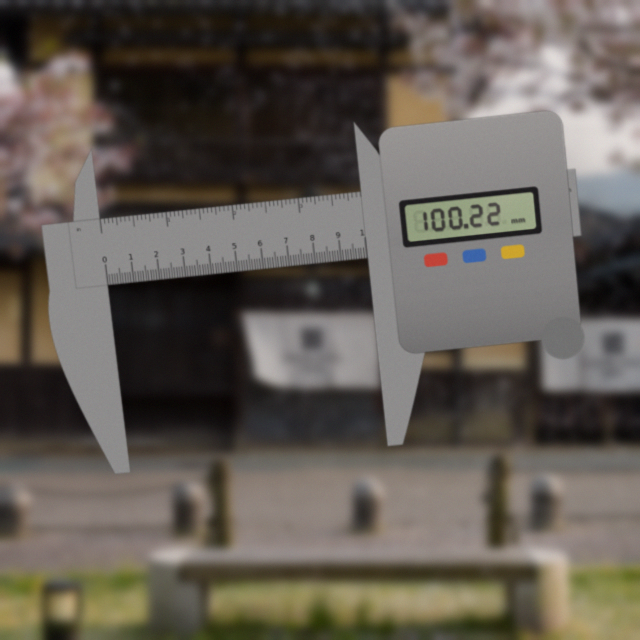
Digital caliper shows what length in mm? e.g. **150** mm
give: **100.22** mm
